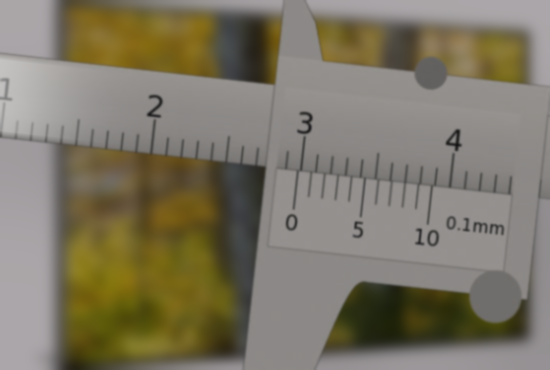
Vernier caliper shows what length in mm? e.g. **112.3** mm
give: **29.8** mm
